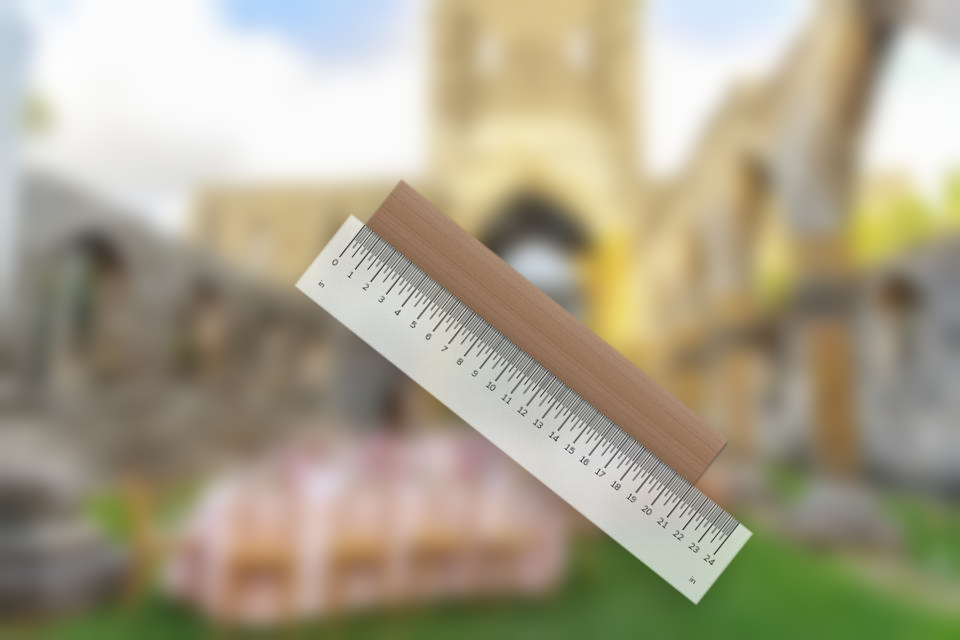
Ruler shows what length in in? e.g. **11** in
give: **21** in
